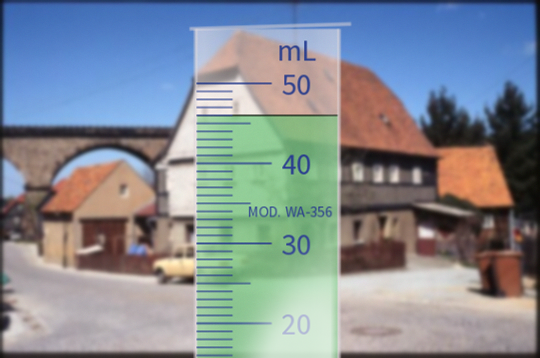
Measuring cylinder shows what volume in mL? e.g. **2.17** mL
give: **46** mL
